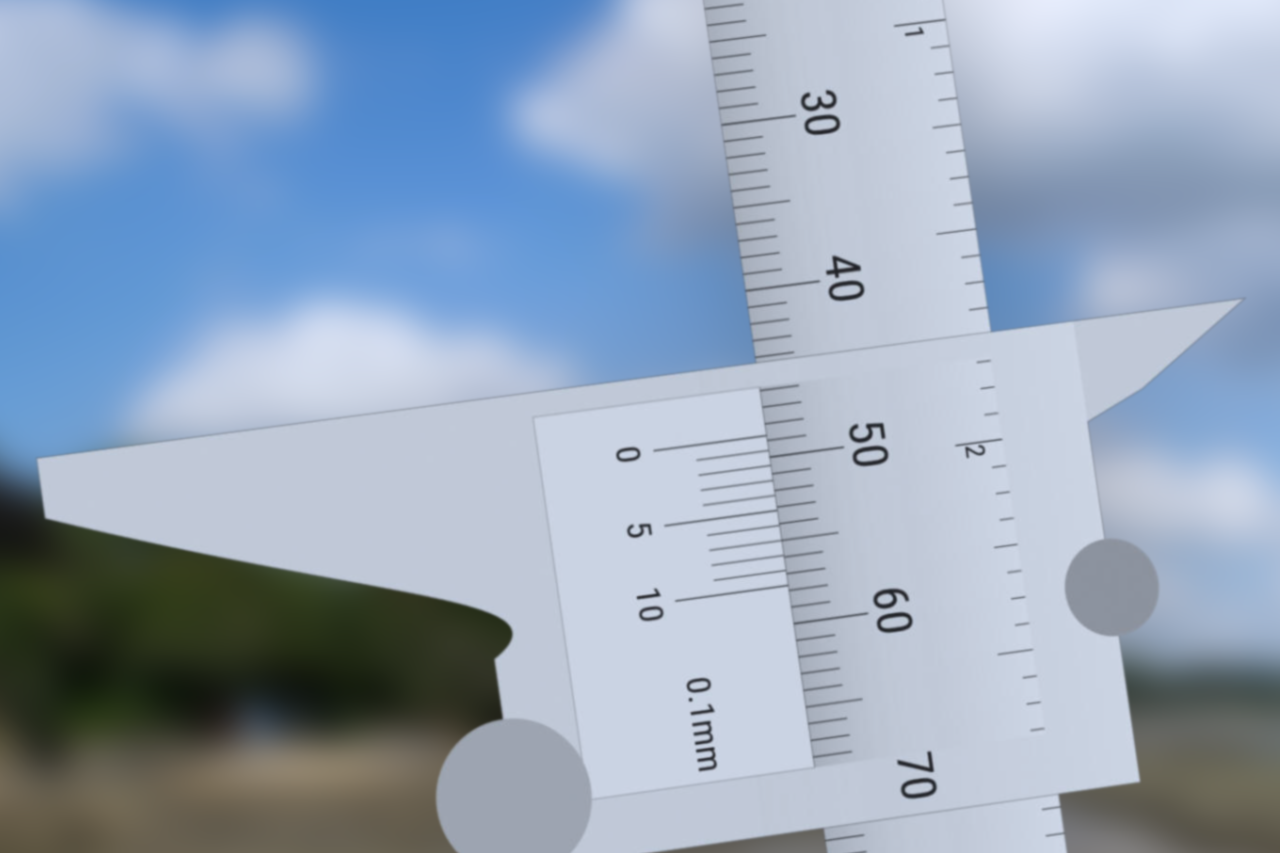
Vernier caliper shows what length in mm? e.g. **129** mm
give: **48.7** mm
